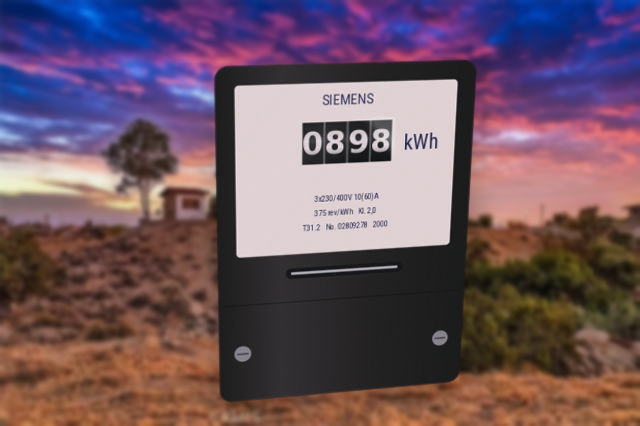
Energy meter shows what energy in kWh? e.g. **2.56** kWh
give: **898** kWh
